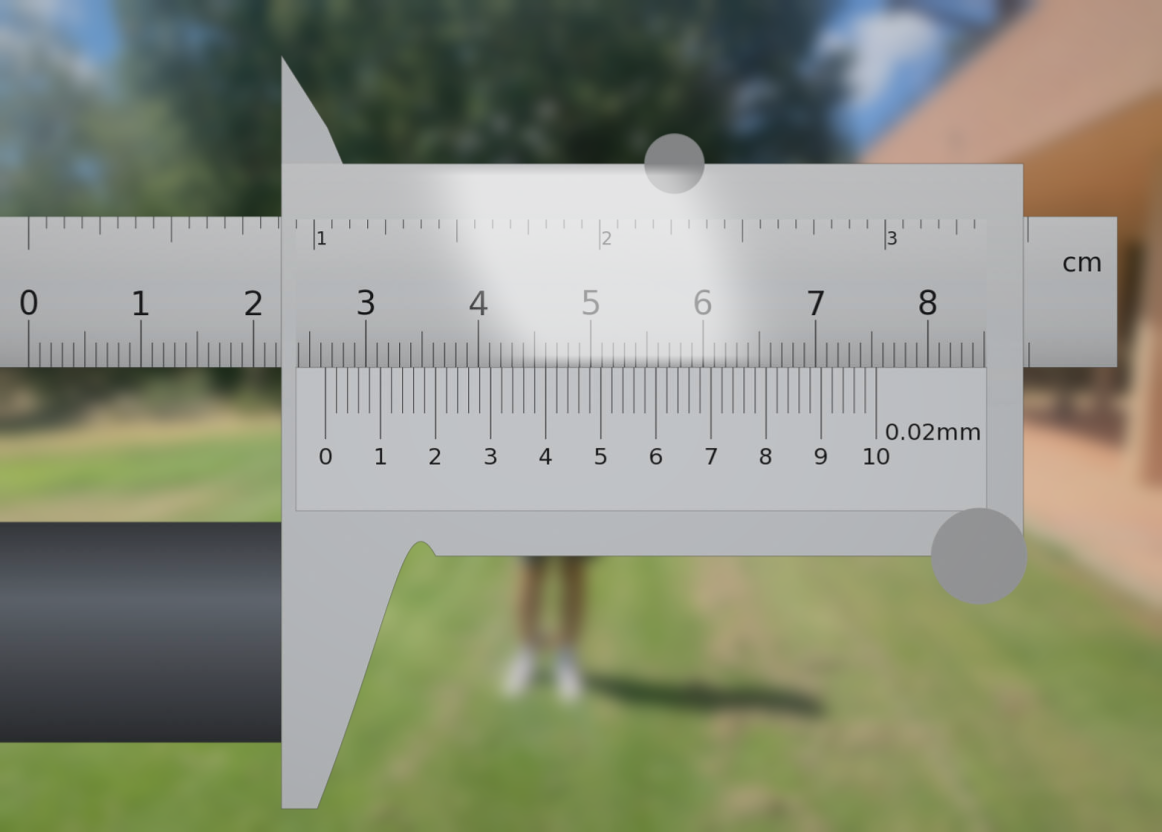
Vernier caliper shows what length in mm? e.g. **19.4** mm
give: **26.4** mm
